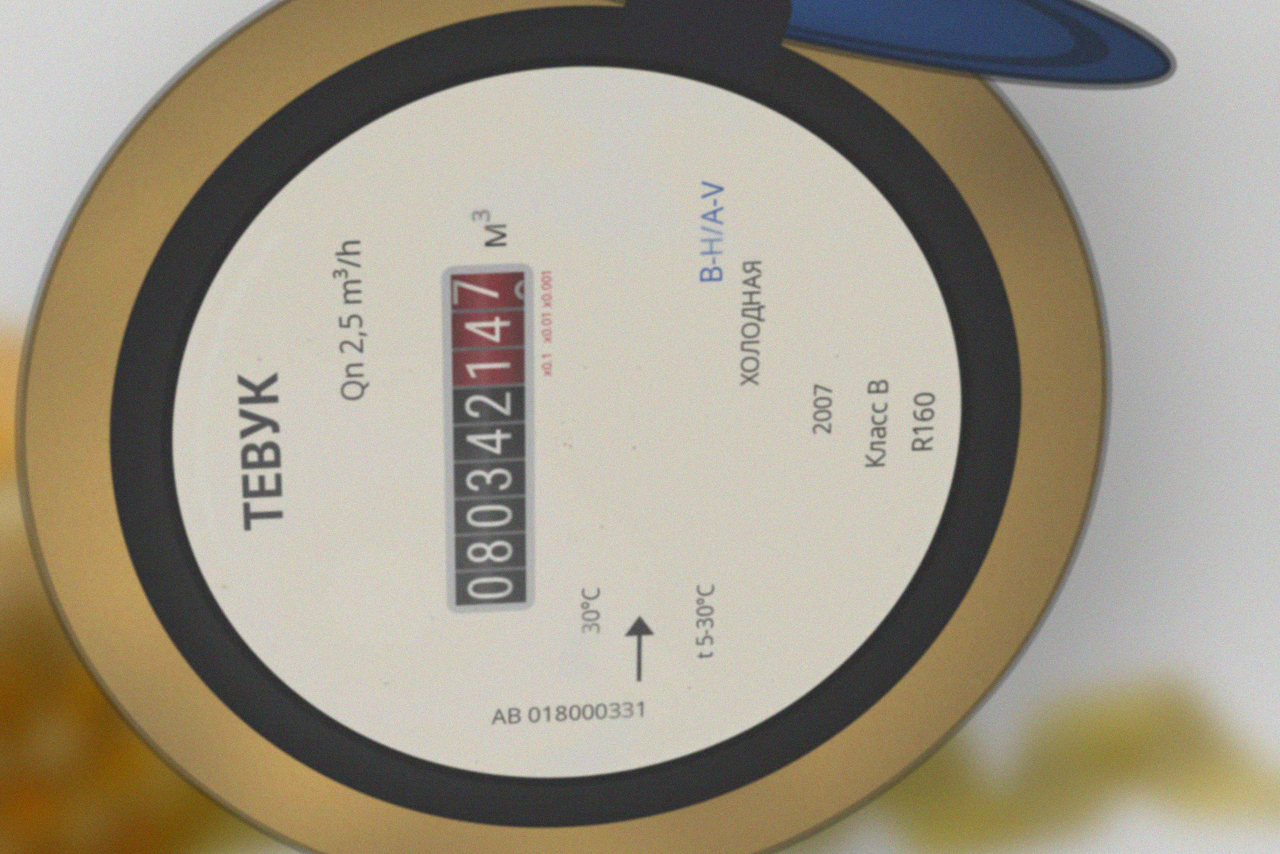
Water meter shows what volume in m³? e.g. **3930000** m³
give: **80342.147** m³
